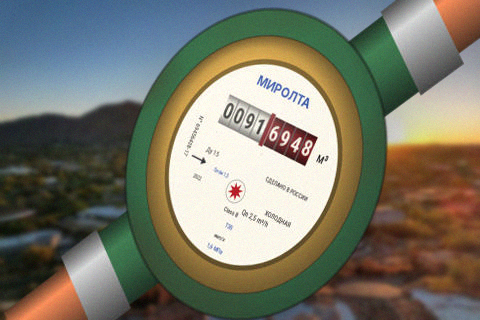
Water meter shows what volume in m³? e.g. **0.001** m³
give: **91.6948** m³
